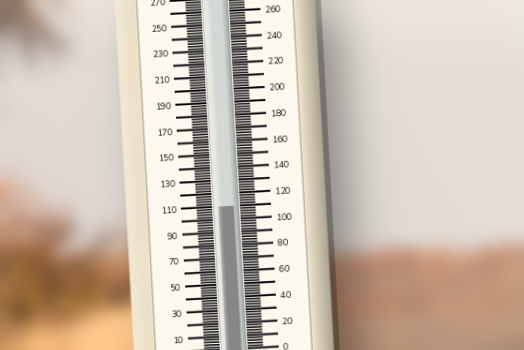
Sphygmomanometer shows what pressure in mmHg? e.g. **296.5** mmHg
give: **110** mmHg
